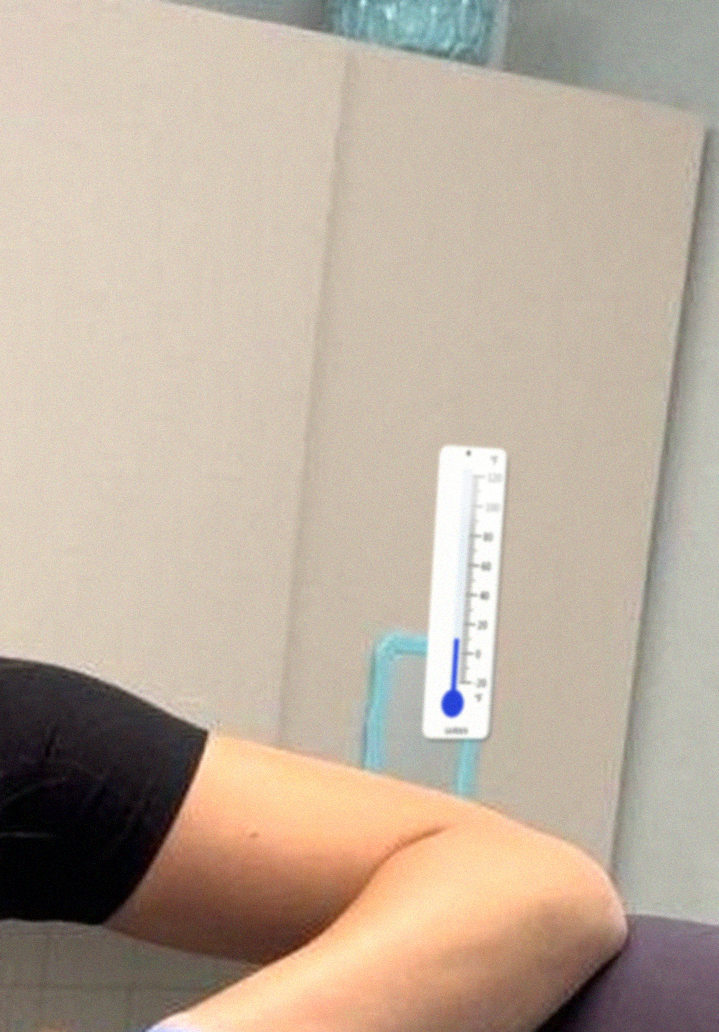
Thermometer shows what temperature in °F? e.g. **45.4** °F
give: **10** °F
